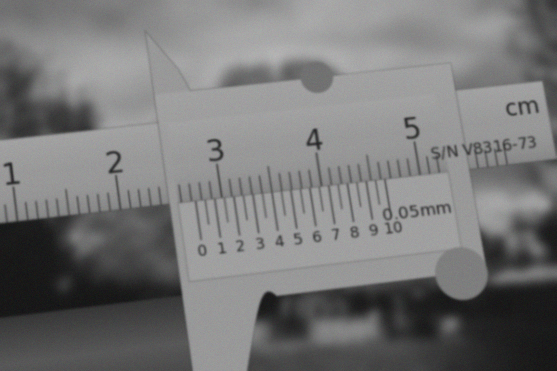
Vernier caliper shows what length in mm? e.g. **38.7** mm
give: **27.4** mm
